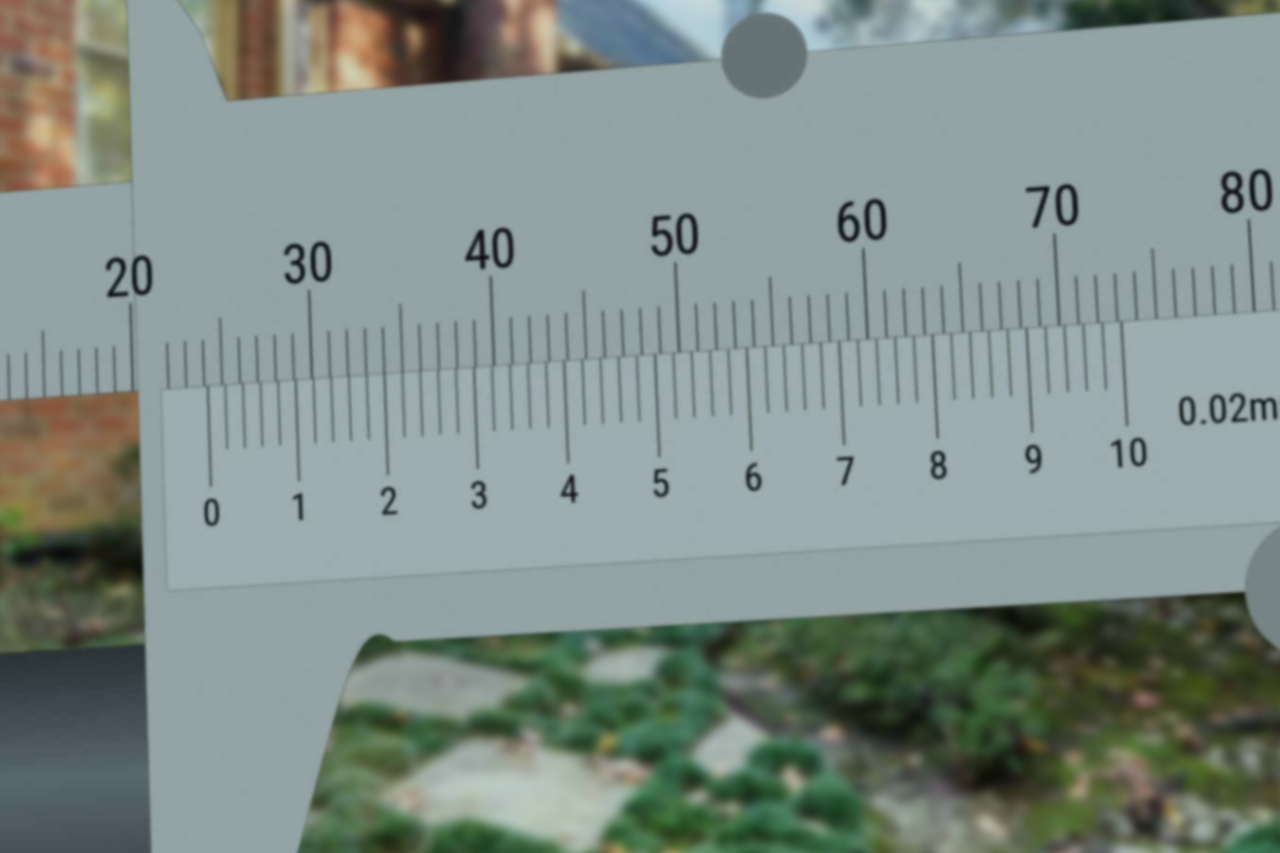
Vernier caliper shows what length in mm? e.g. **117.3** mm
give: **24.2** mm
